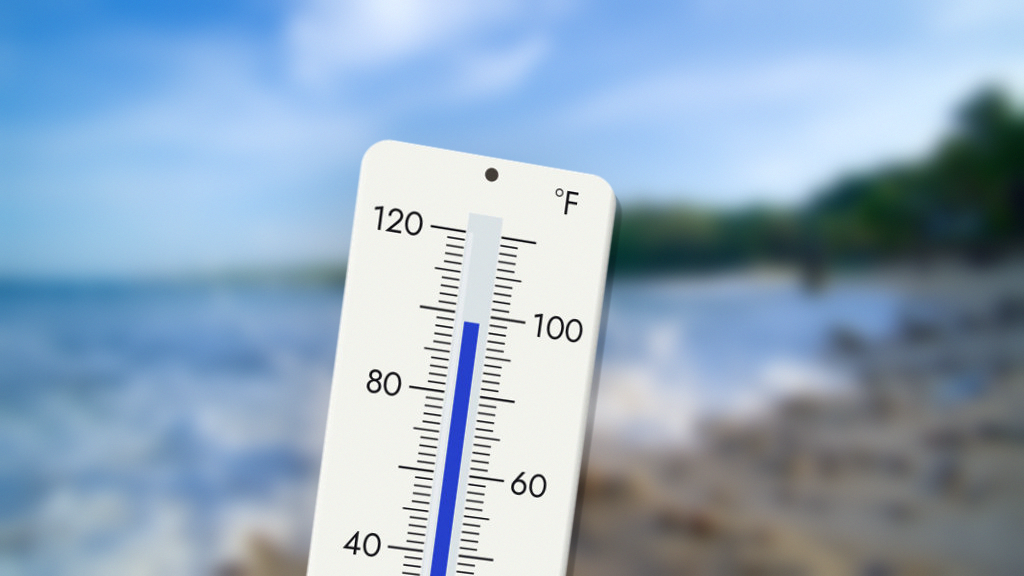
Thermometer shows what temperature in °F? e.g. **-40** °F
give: **98** °F
